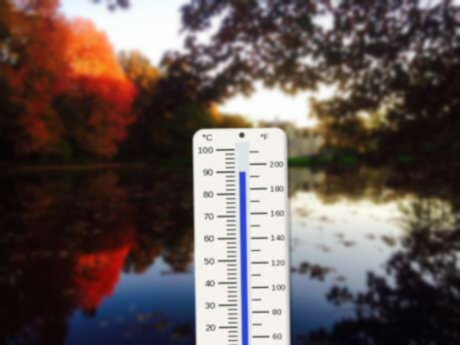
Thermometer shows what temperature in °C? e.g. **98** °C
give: **90** °C
